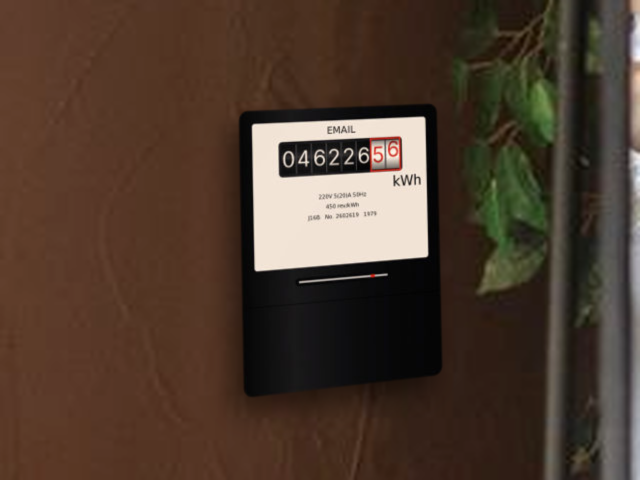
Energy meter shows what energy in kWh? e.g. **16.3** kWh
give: **46226.56** kWh
